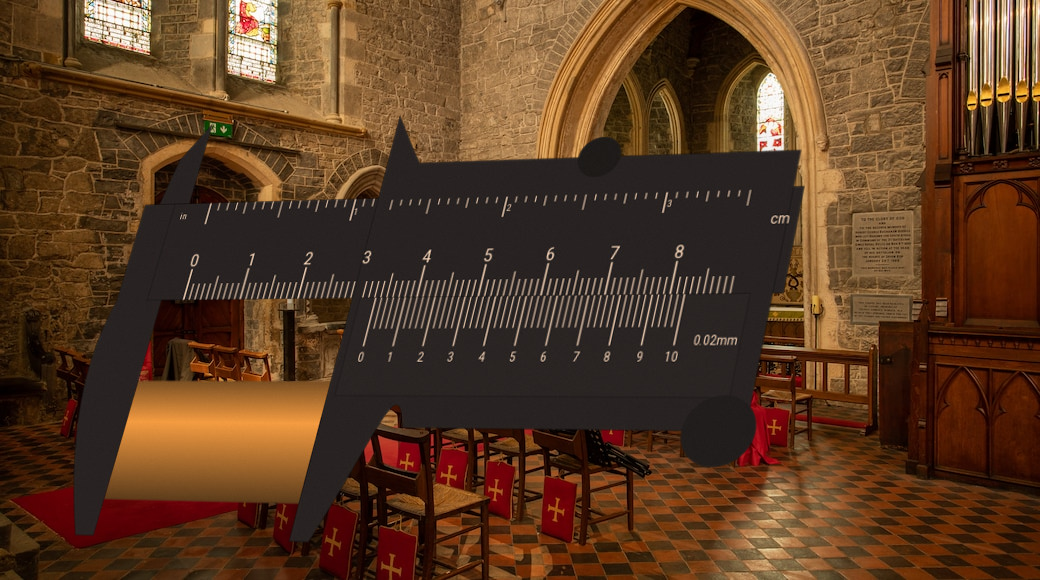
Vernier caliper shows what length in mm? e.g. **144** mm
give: **33.2** mm
